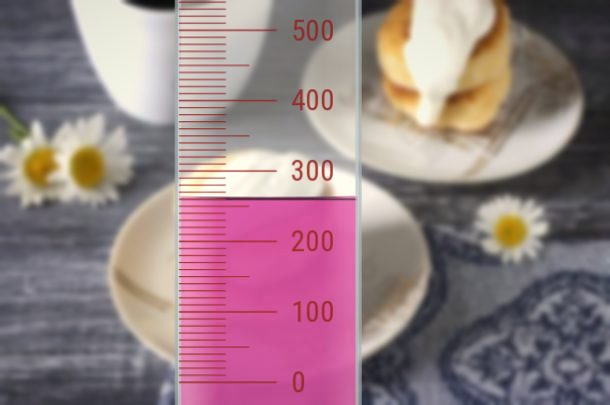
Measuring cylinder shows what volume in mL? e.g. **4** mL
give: **260** mL
